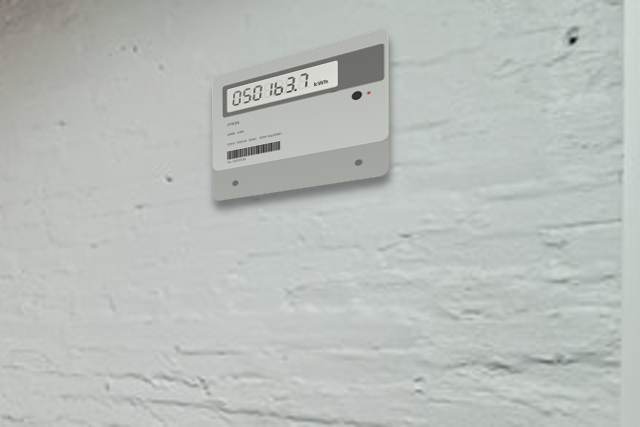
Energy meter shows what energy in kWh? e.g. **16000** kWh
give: **50163.7** kWh
